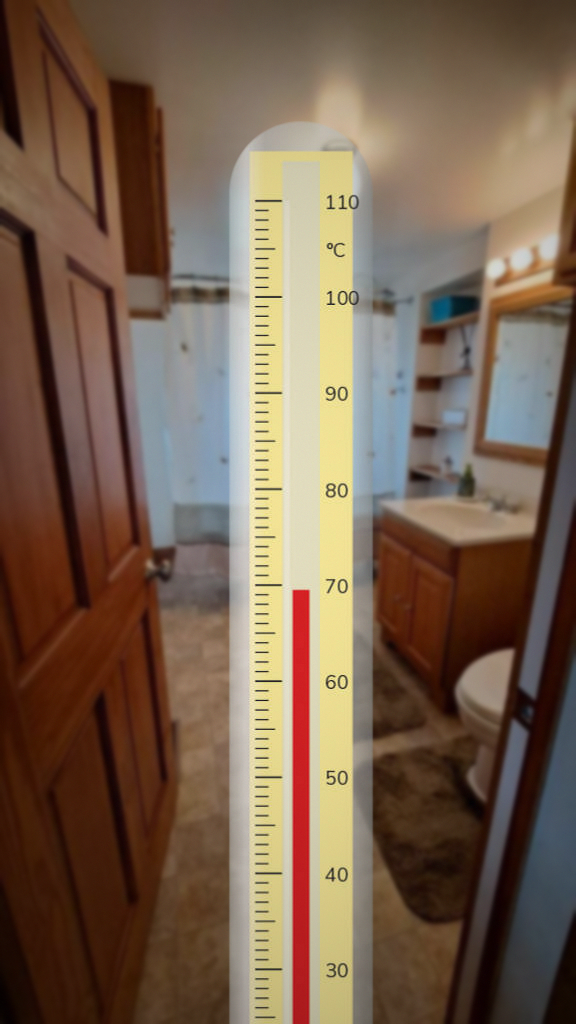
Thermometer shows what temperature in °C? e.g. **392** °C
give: **69.5** °C
